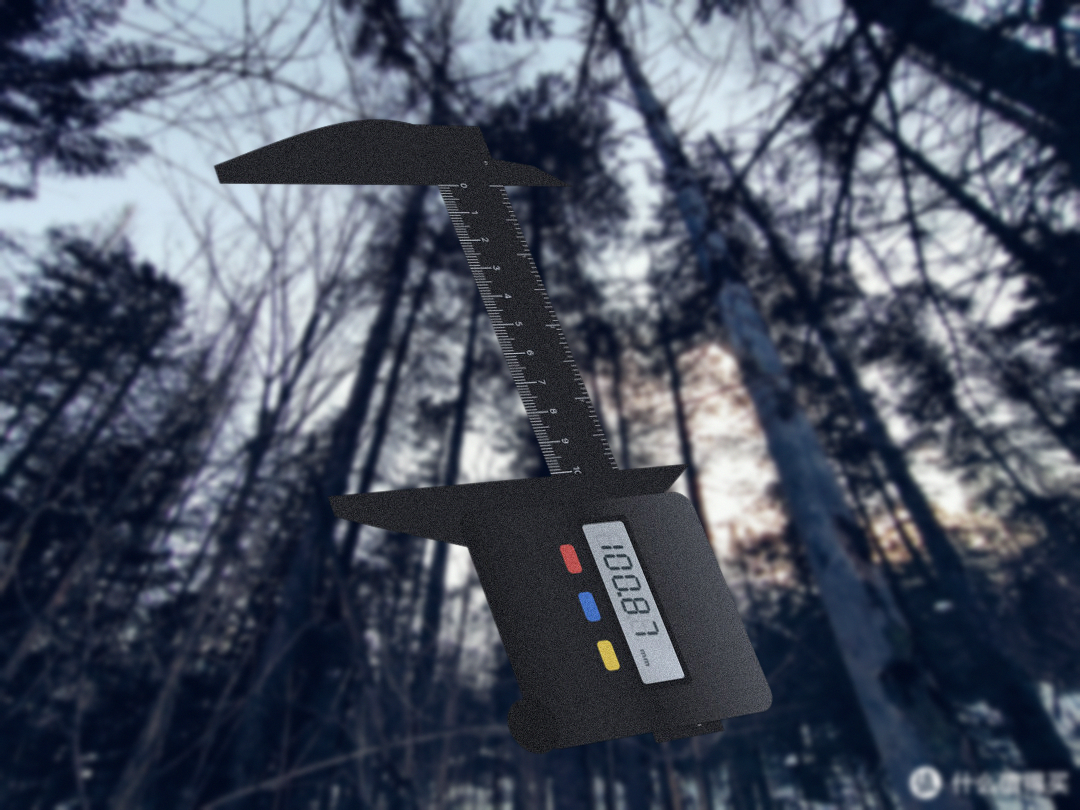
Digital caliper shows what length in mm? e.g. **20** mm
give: **100.87** mm
